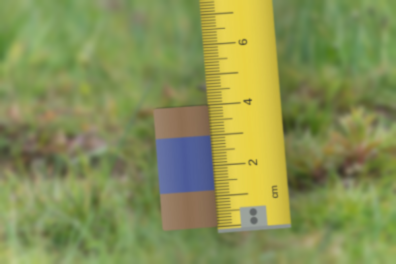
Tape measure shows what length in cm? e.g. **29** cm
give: **4** cm
